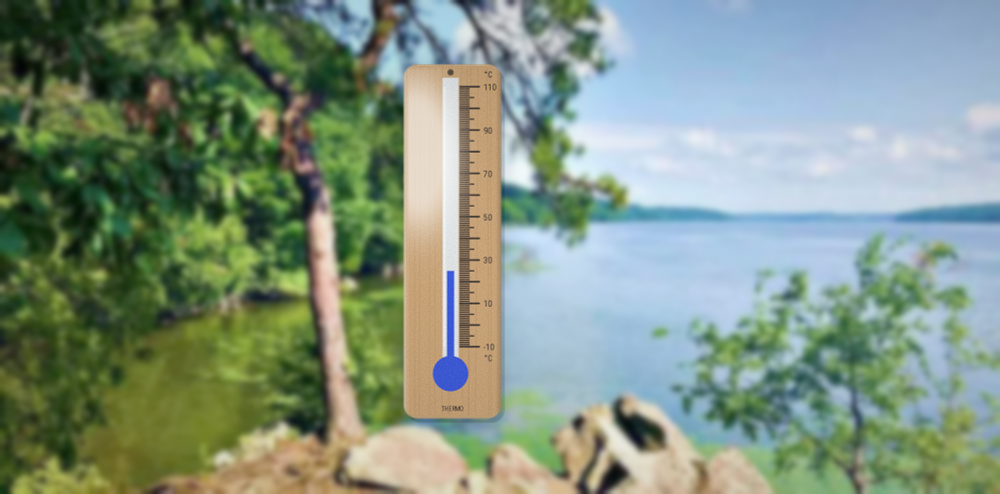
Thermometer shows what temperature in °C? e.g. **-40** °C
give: **25** °C
